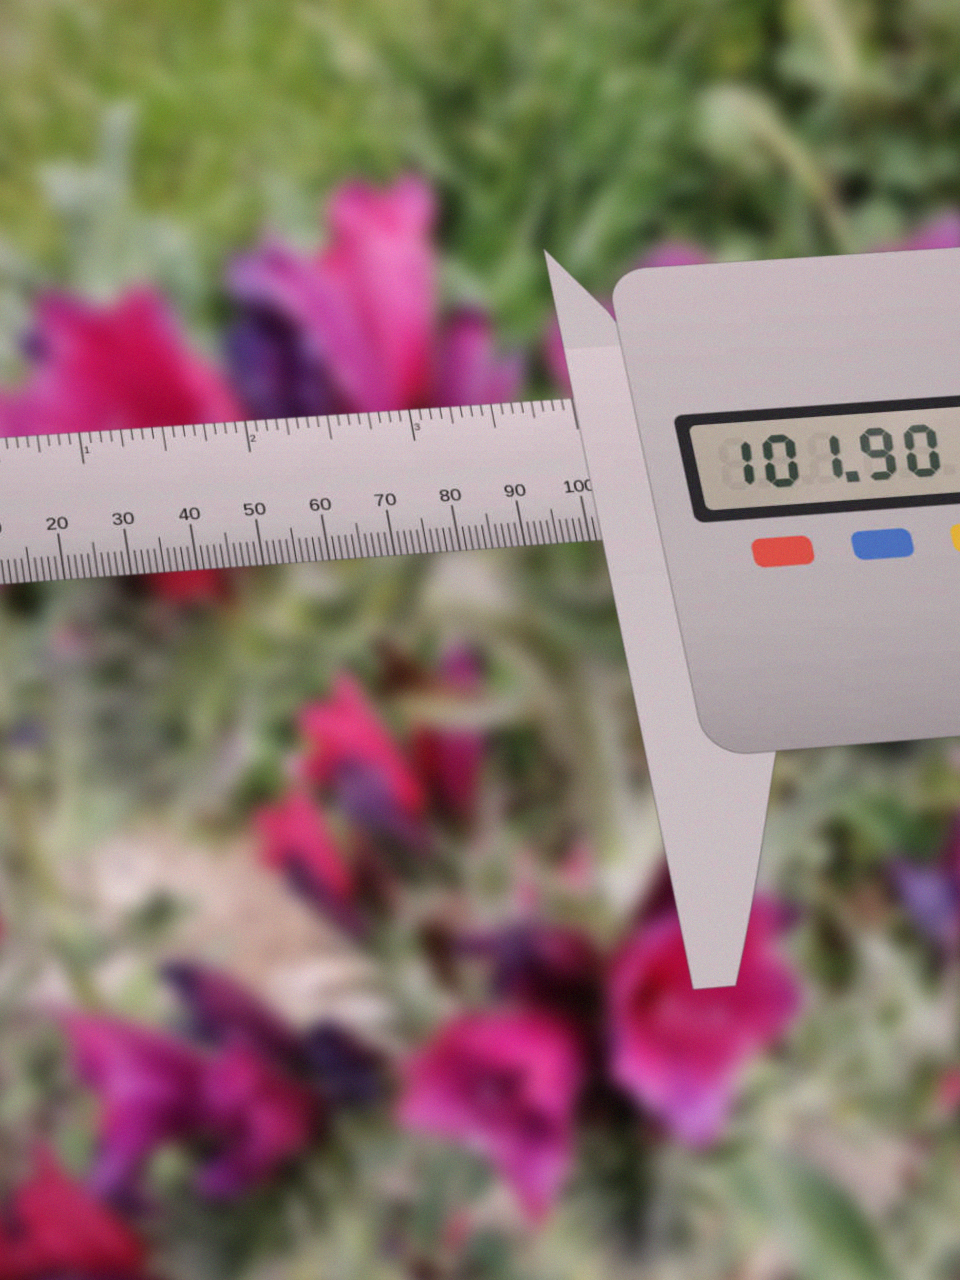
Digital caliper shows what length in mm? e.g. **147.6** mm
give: **101.90** mm
